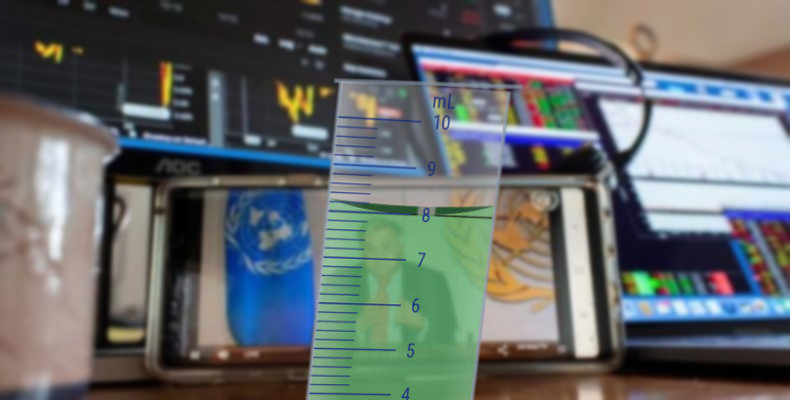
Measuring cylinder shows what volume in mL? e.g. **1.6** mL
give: **8** mL
